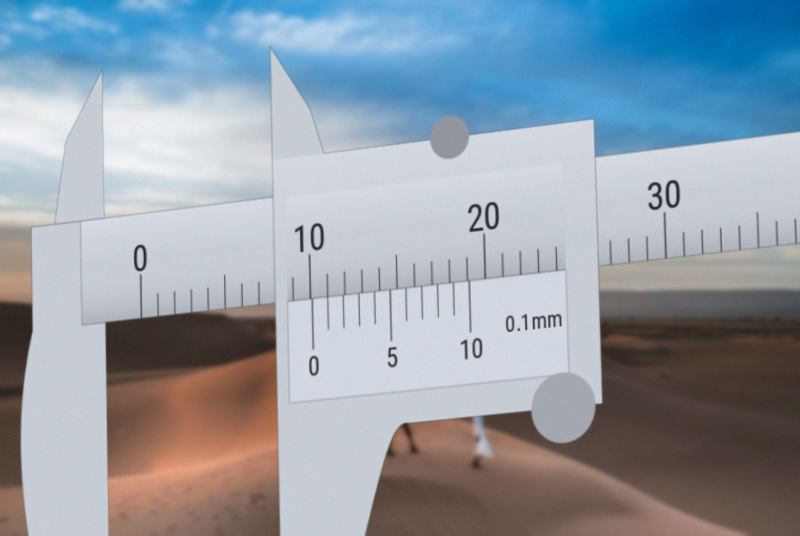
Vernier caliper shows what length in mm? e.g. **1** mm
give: **10.1** mm
